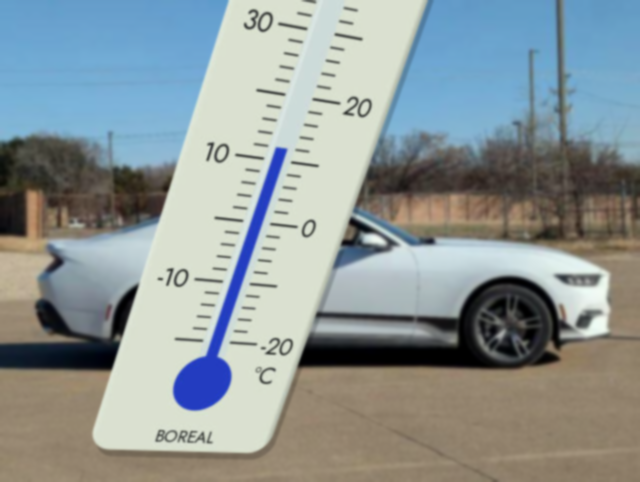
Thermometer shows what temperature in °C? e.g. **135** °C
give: **12** °C
